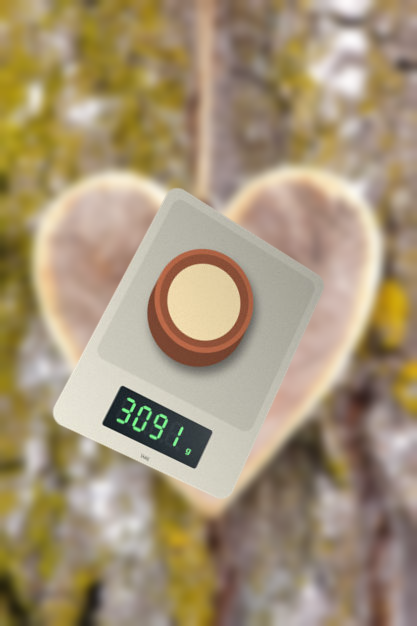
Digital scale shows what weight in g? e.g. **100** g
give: **3091** g
